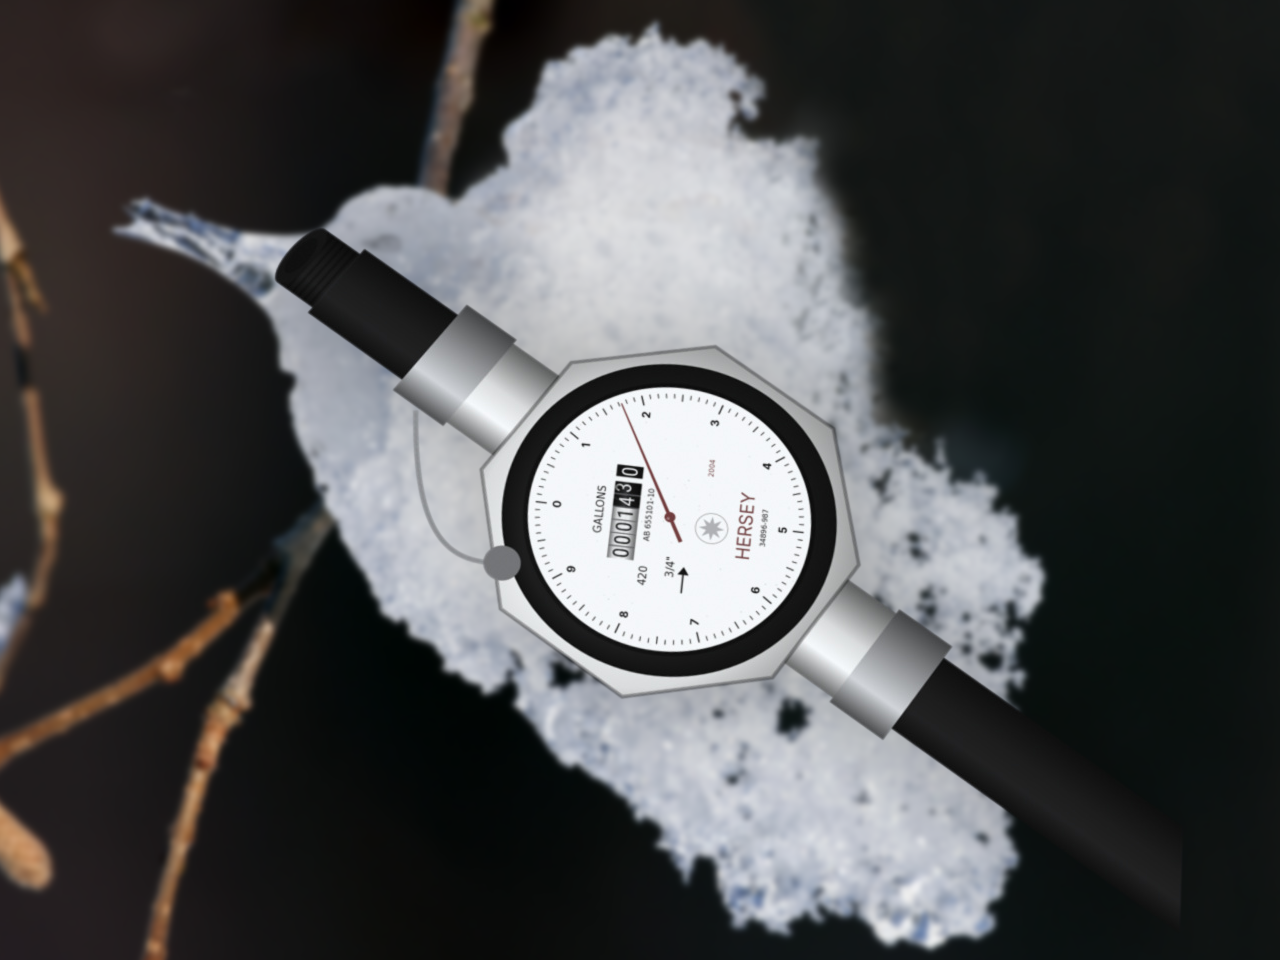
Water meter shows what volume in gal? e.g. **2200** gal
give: **1431.7** gal
